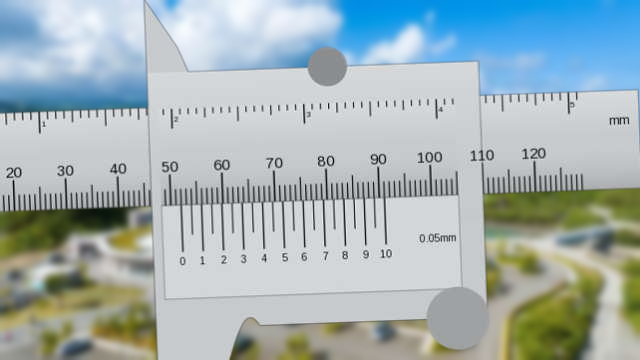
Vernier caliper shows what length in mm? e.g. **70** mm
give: **52.0** mm
